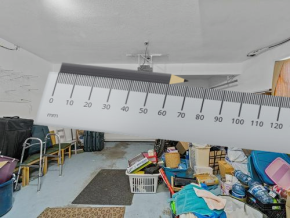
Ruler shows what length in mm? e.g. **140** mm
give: **70** mm
